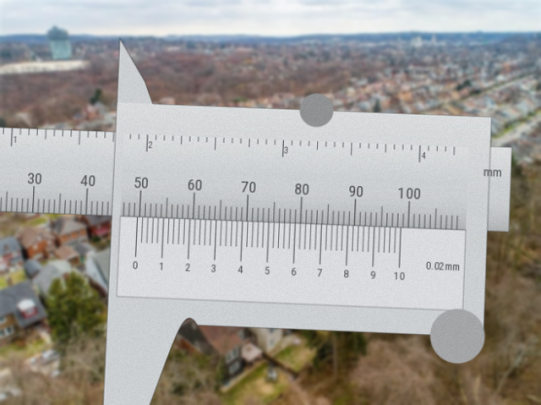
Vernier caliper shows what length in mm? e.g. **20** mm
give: **49.6** mm
